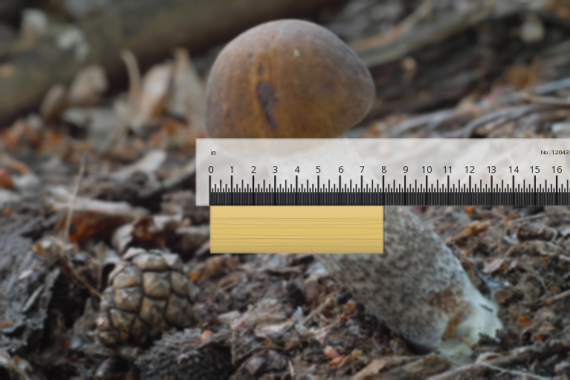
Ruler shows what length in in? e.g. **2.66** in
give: **8** in
